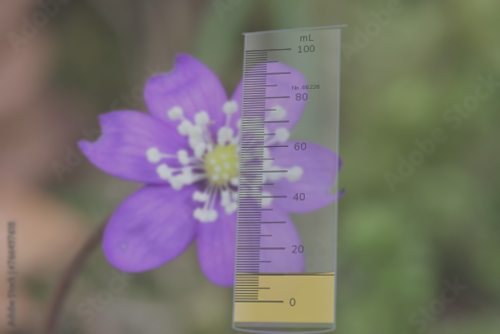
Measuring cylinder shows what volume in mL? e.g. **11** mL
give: **10** mL
